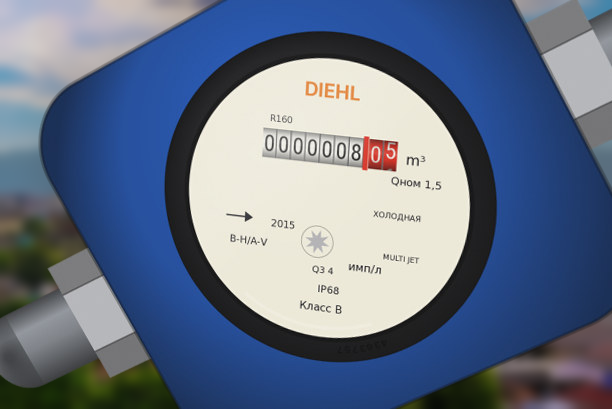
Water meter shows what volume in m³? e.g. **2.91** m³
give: **8.05** m³
